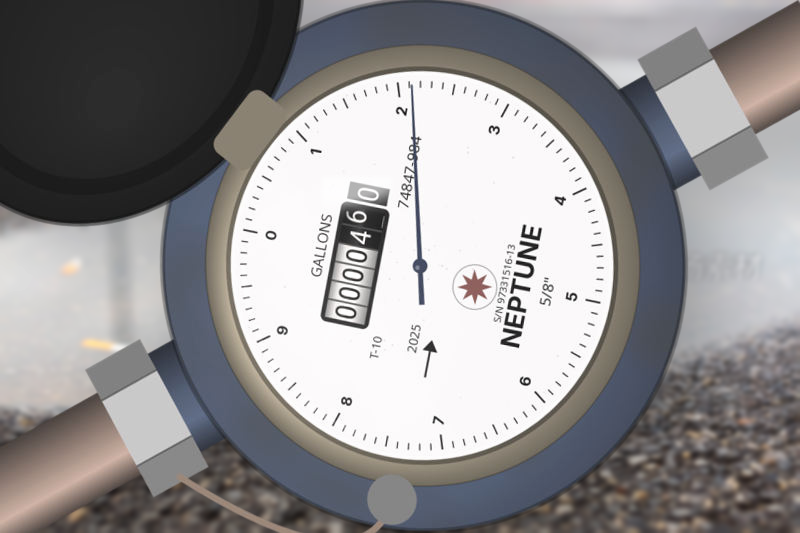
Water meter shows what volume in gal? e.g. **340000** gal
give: **462.1** gal
